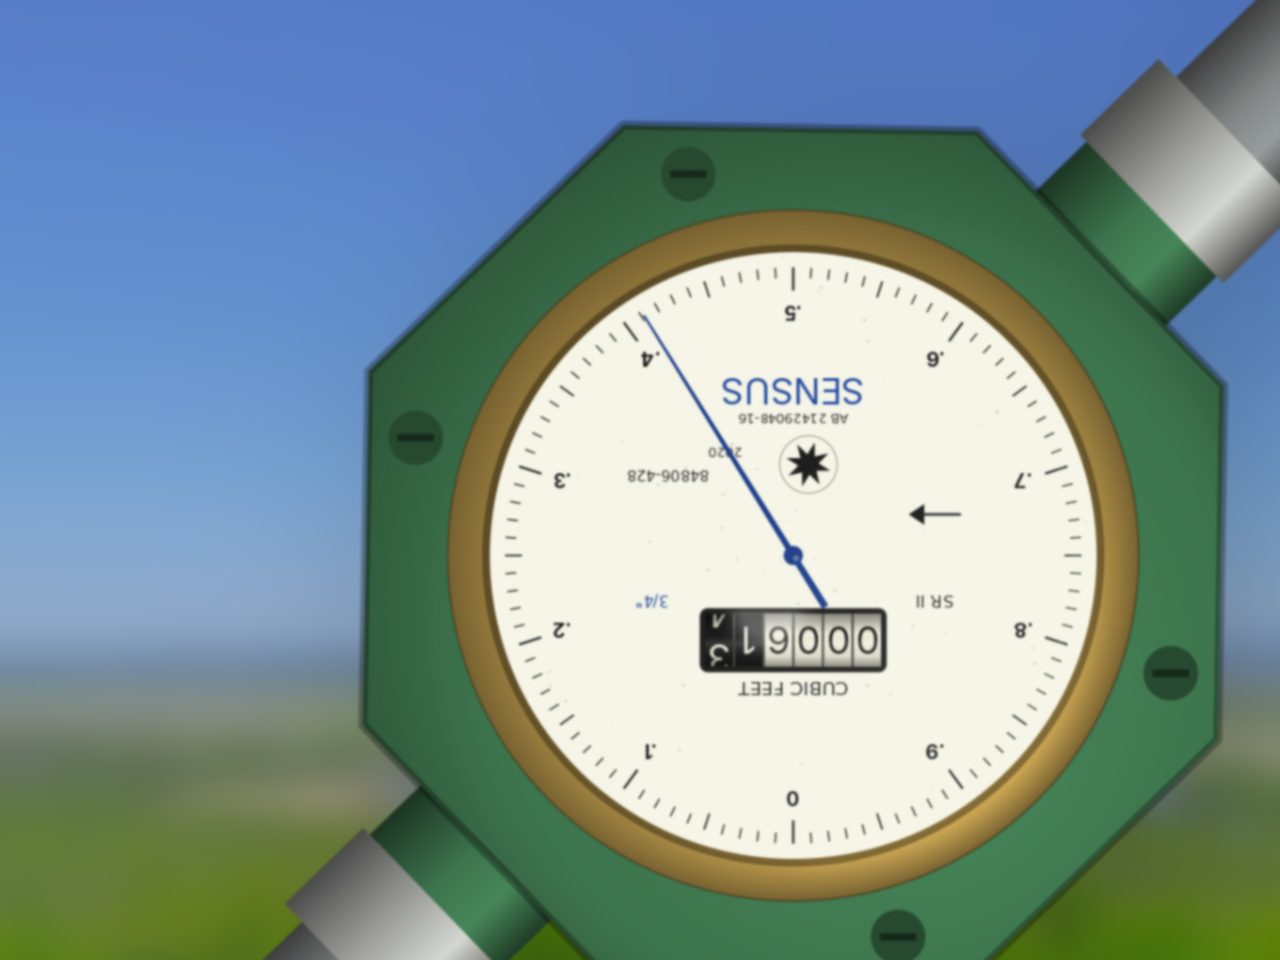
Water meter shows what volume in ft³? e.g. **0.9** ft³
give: **613.41** ft³
